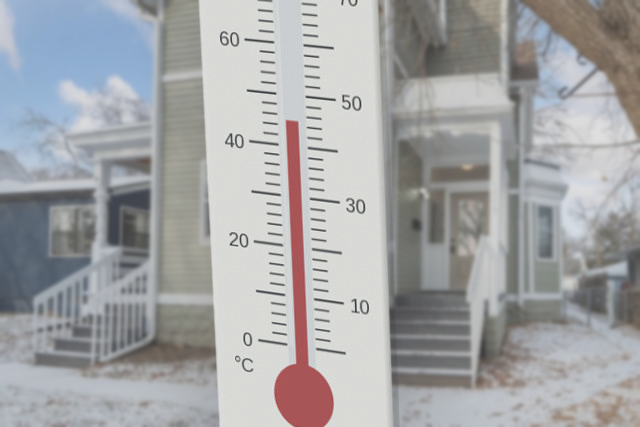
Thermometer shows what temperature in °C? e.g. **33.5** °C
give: **45** °C
